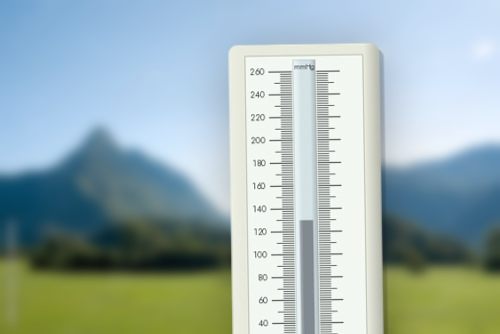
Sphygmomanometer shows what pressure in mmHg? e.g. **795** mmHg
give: **130** mmHg
